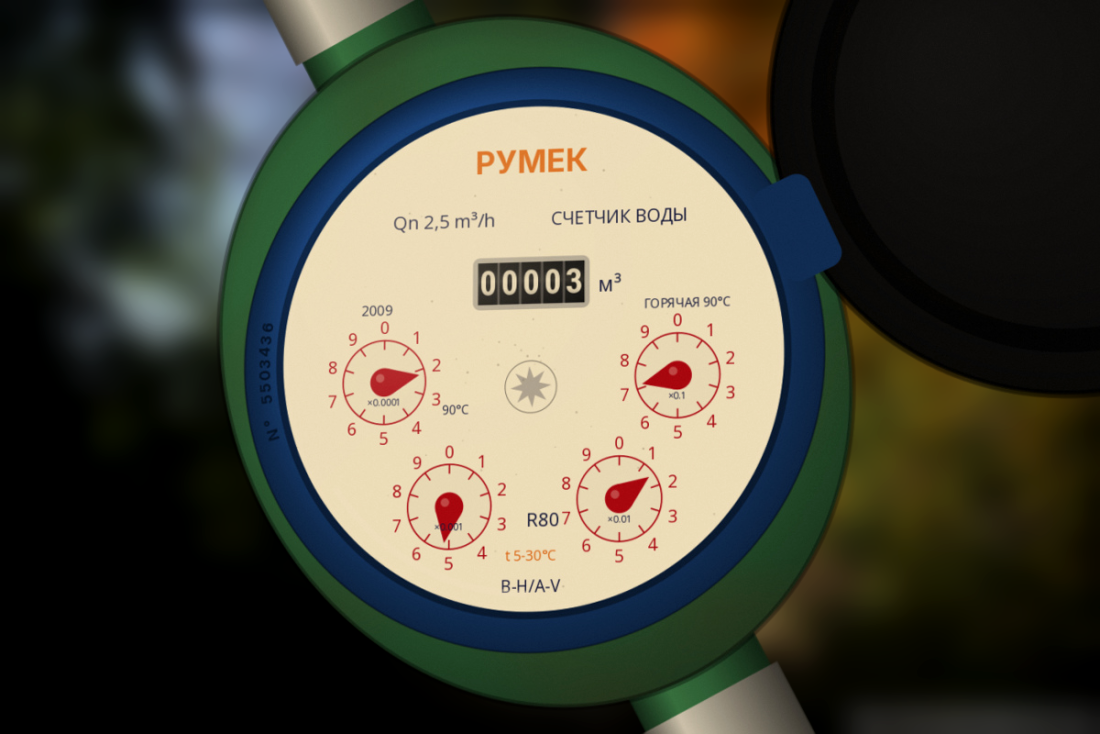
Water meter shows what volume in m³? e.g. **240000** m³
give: **3.7152** m³
